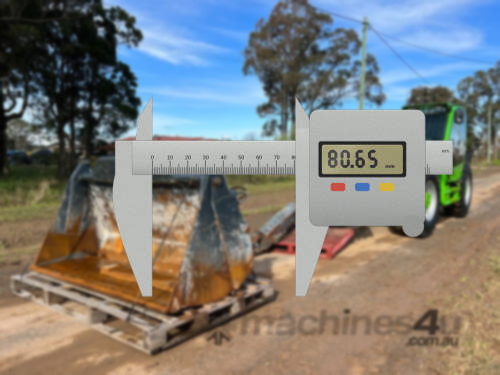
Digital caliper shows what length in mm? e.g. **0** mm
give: **80.65** mm
